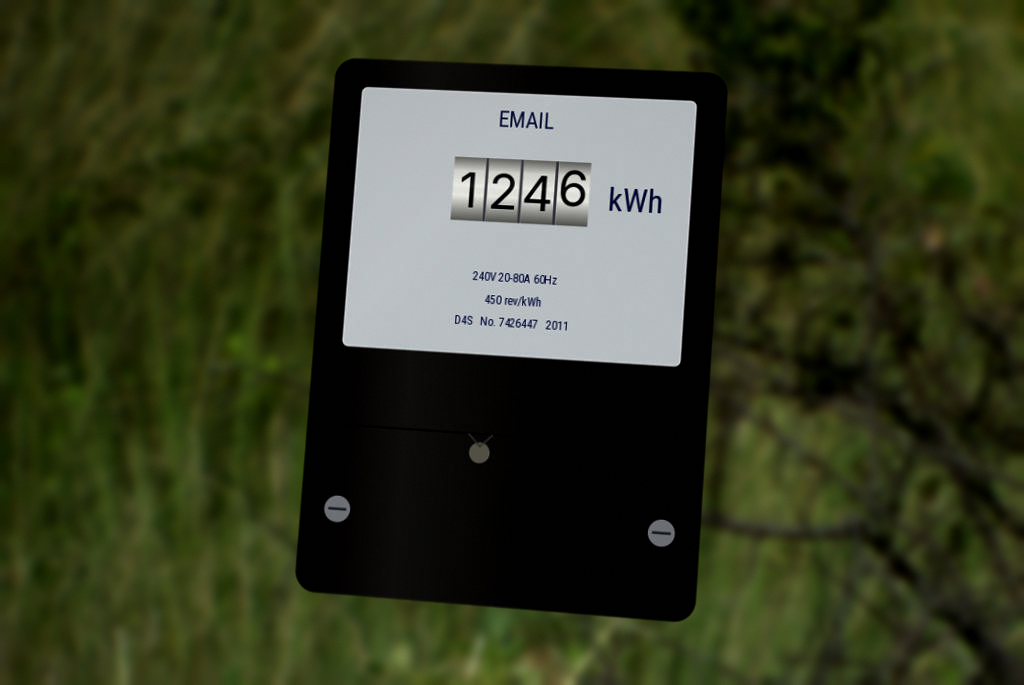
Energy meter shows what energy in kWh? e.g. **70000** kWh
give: **1246** kWh
